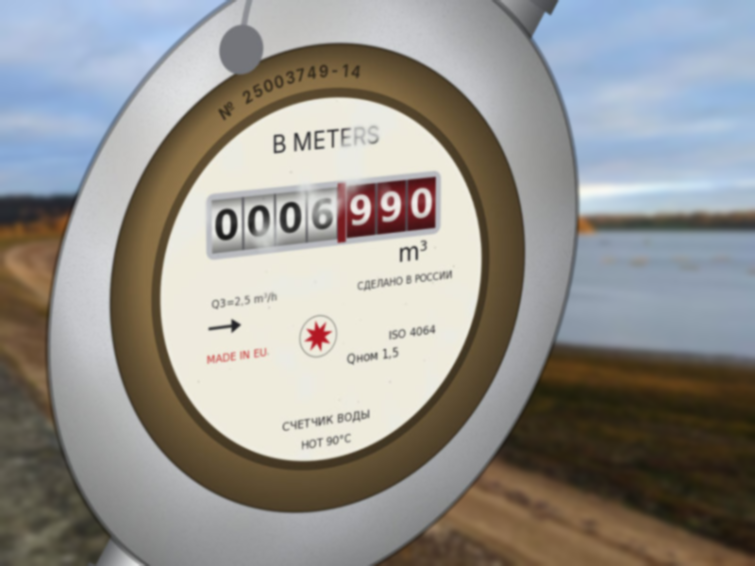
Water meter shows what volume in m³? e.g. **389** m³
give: **6.990** m³
